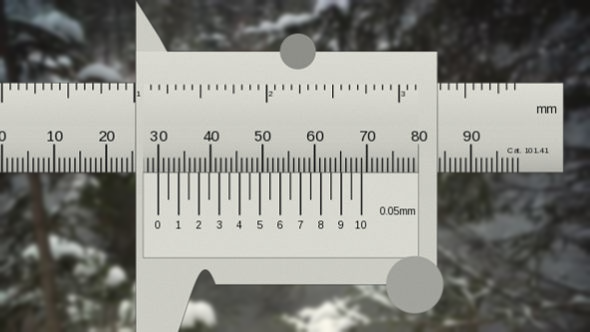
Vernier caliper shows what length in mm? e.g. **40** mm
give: **30.0** mm
